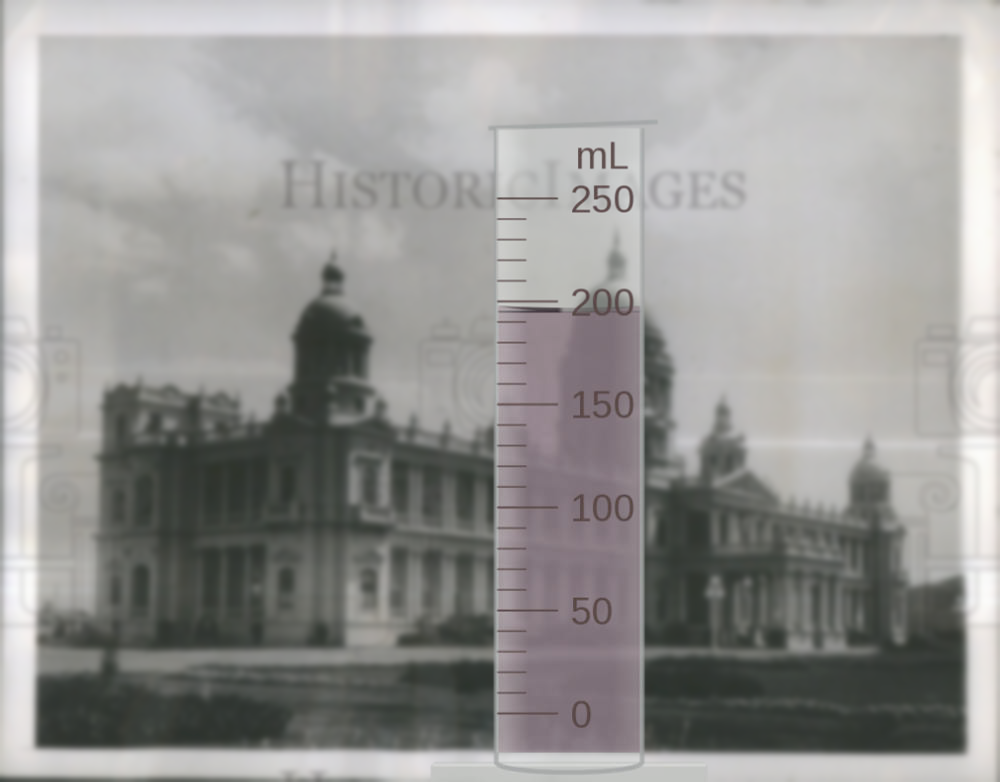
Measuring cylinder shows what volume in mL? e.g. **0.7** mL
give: **195** mL
